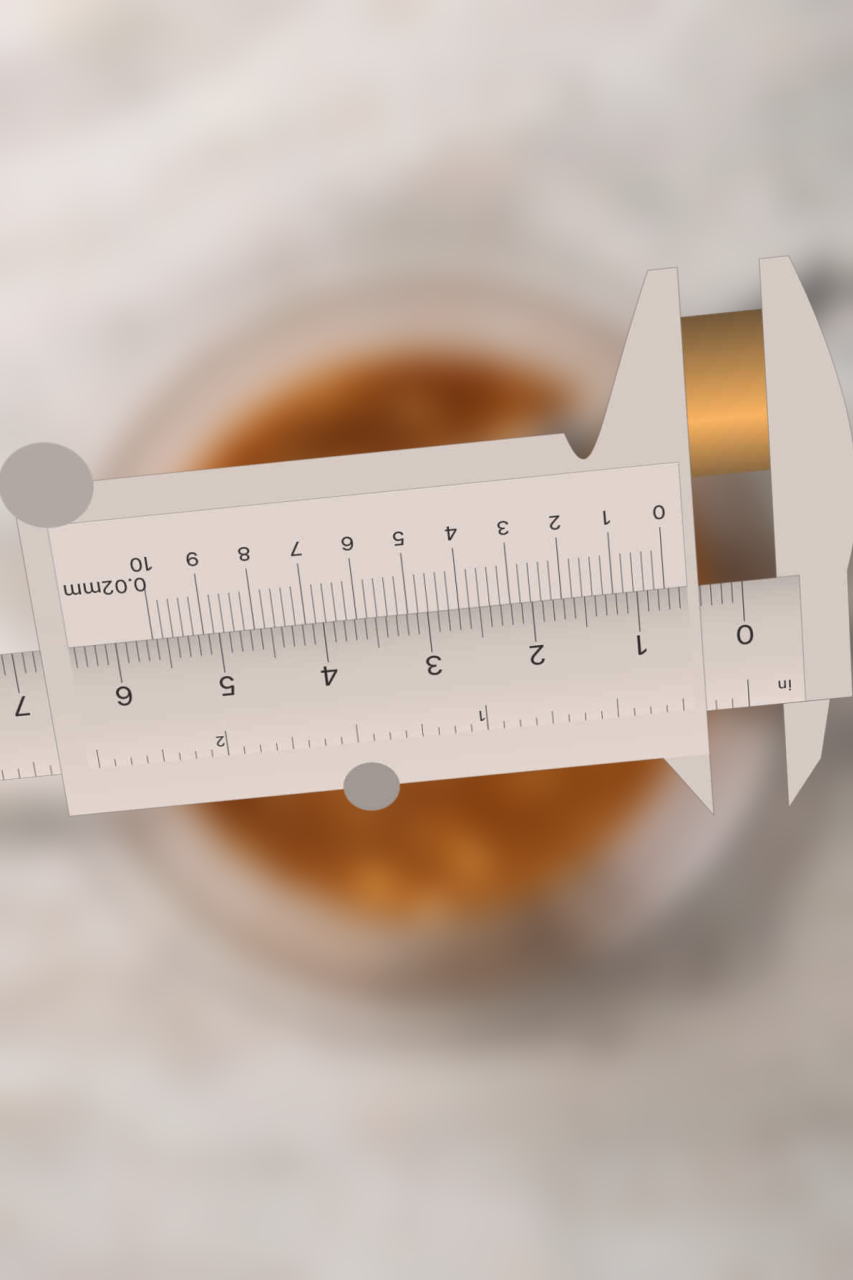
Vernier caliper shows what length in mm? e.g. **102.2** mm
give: **7.4** mm
